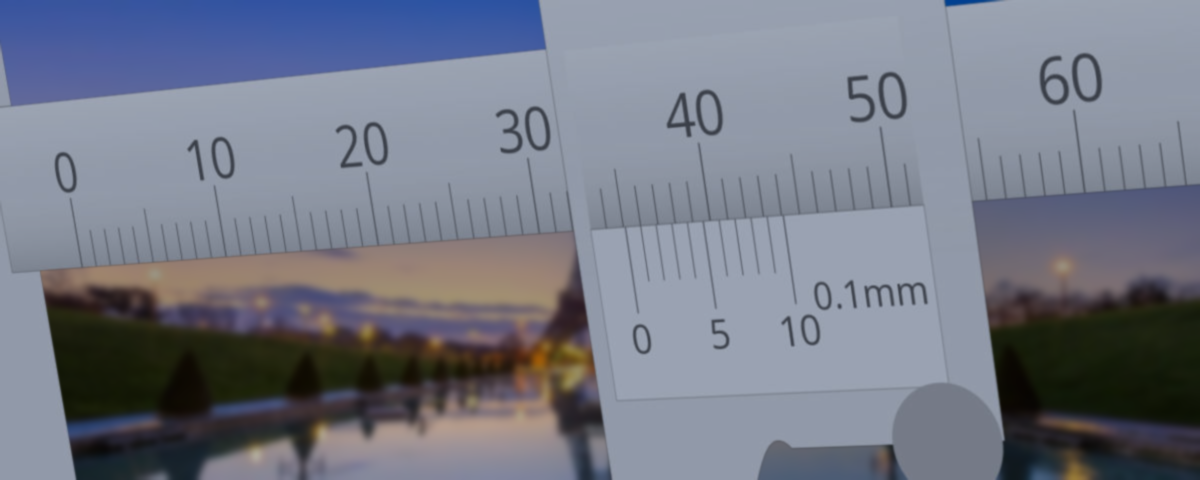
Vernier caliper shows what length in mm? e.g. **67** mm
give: **35.1** mm
